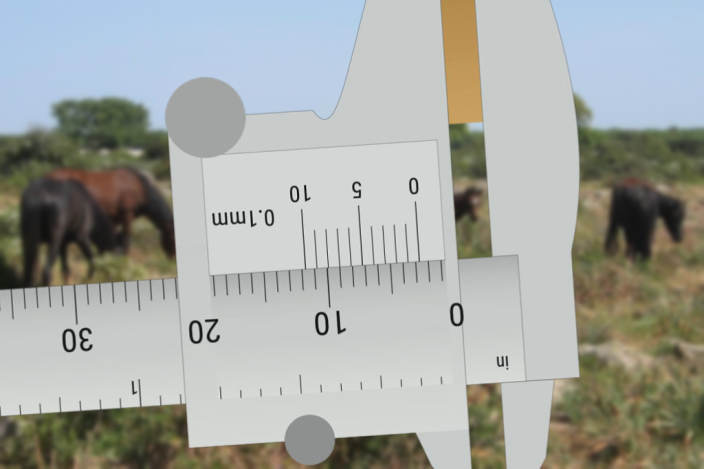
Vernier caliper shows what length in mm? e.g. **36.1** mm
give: **2.7** mm
